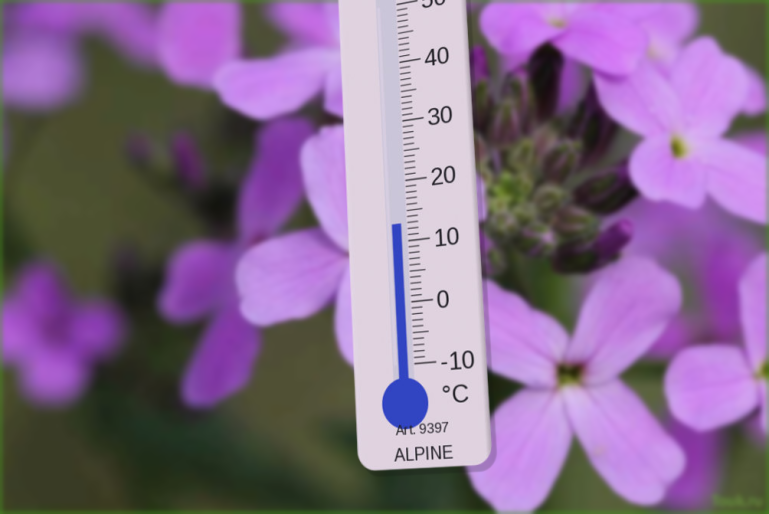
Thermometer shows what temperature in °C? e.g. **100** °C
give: **13** °C
